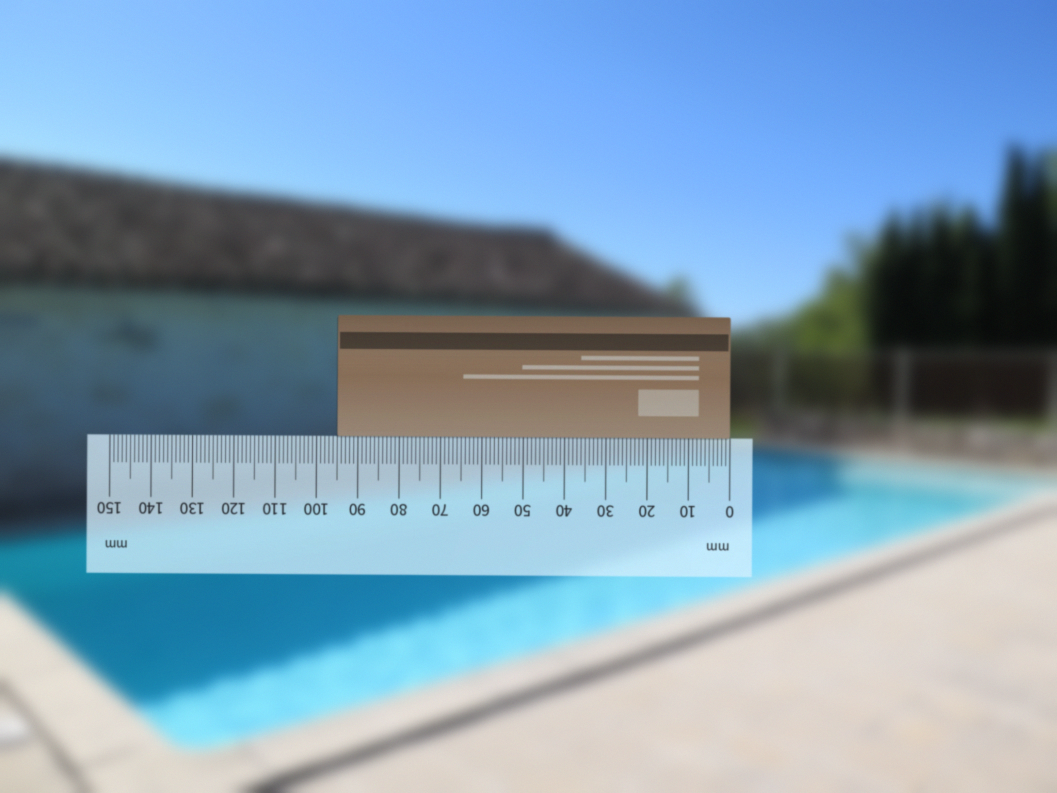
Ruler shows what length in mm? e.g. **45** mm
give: **95** mm
